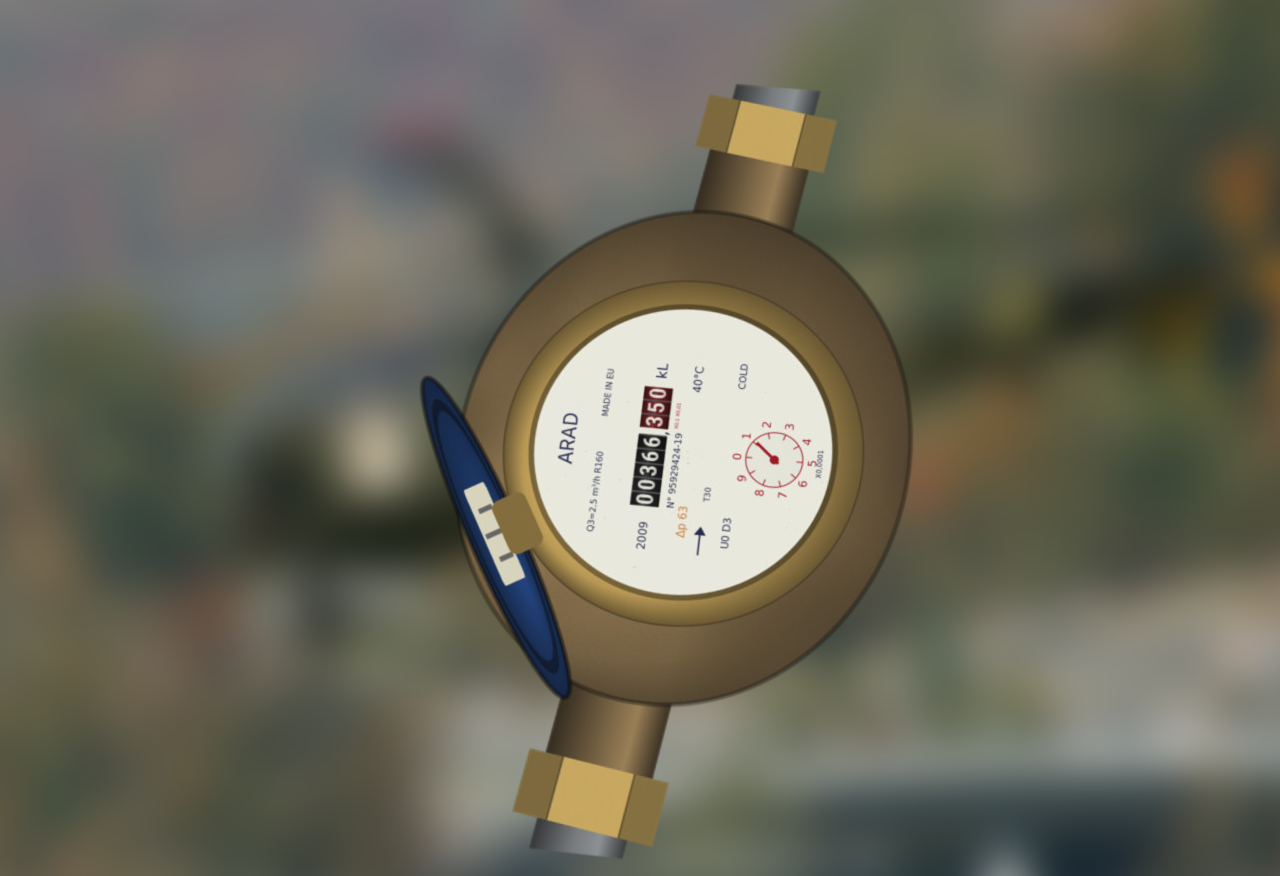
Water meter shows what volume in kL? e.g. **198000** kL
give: **366.3501** kL
